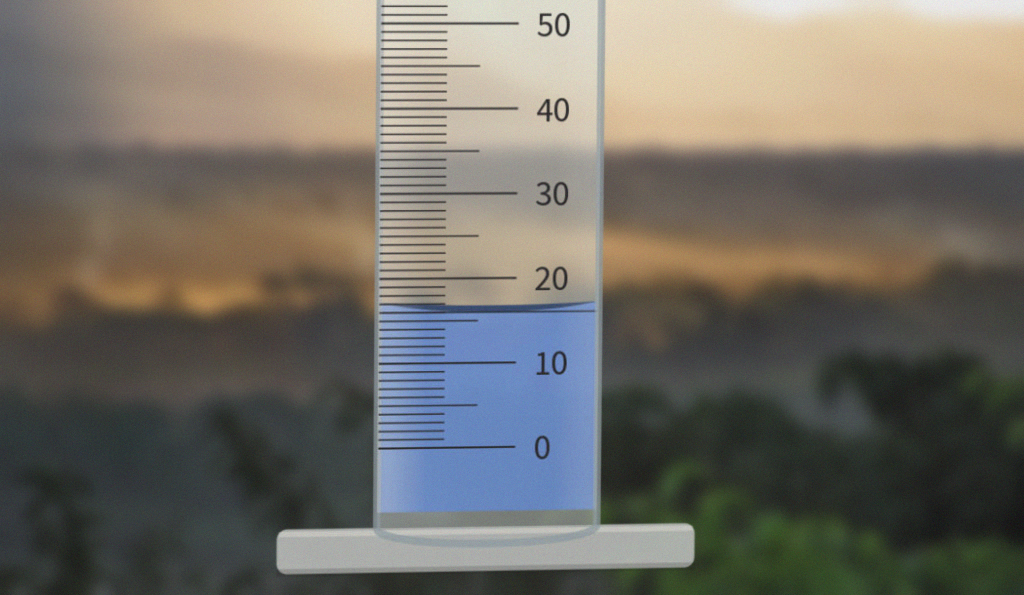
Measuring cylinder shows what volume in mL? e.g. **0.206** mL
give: **16** mL
